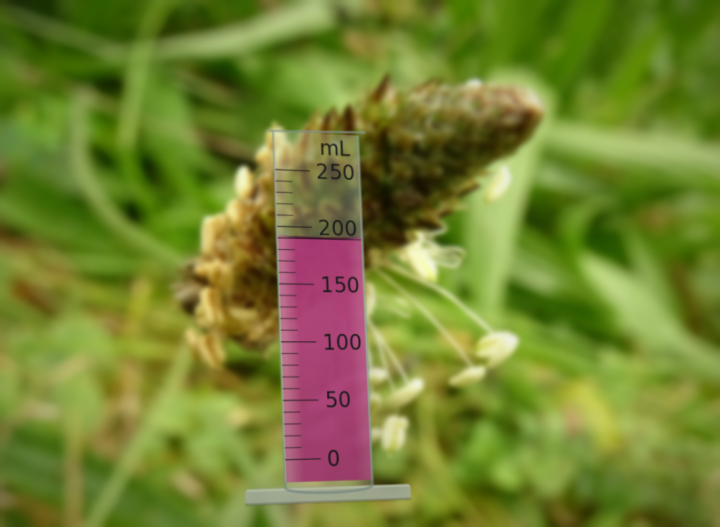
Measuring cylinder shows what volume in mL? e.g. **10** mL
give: **190** mL
